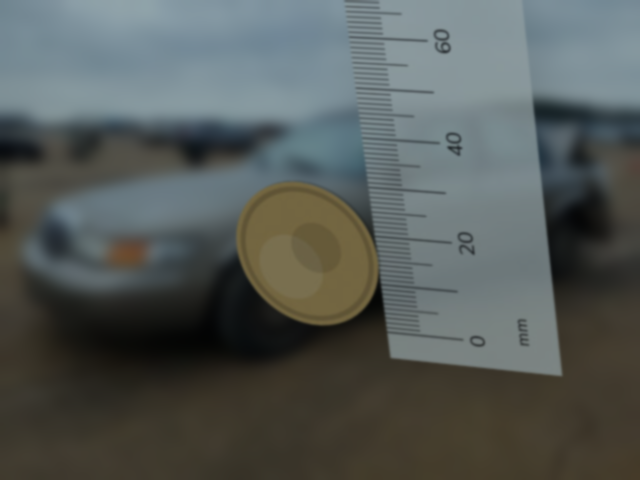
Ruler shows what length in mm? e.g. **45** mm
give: **30** mm
